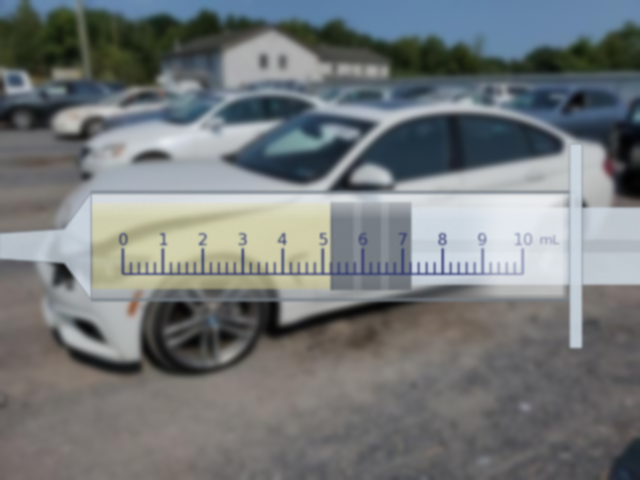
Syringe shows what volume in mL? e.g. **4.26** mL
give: **5.2** mL
